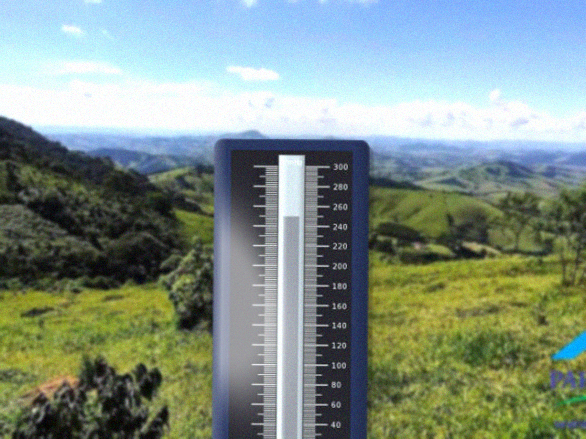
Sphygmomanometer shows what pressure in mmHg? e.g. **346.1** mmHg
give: **250** mmHg
